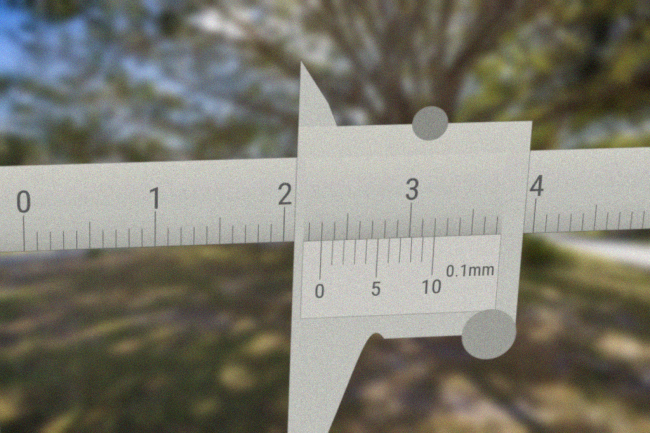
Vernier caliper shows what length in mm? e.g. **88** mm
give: **23.0** mm
